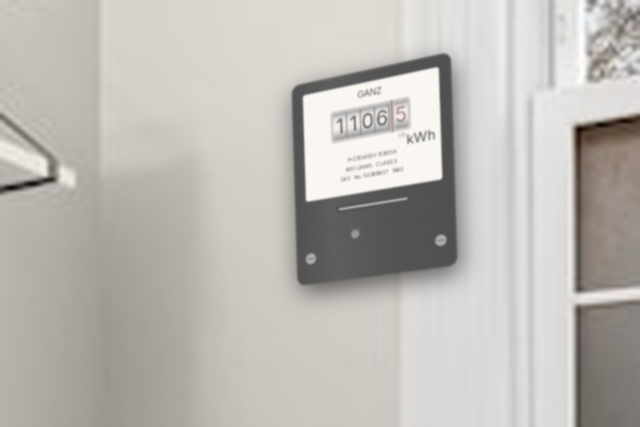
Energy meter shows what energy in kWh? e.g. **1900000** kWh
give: **1106.5** kWh
